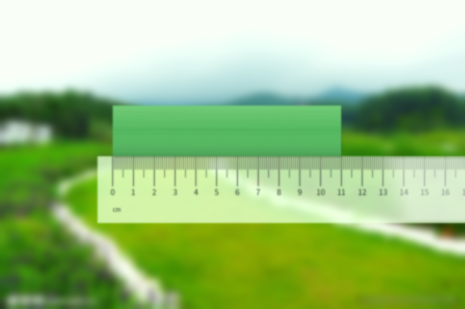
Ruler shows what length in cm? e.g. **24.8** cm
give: **11** cm
